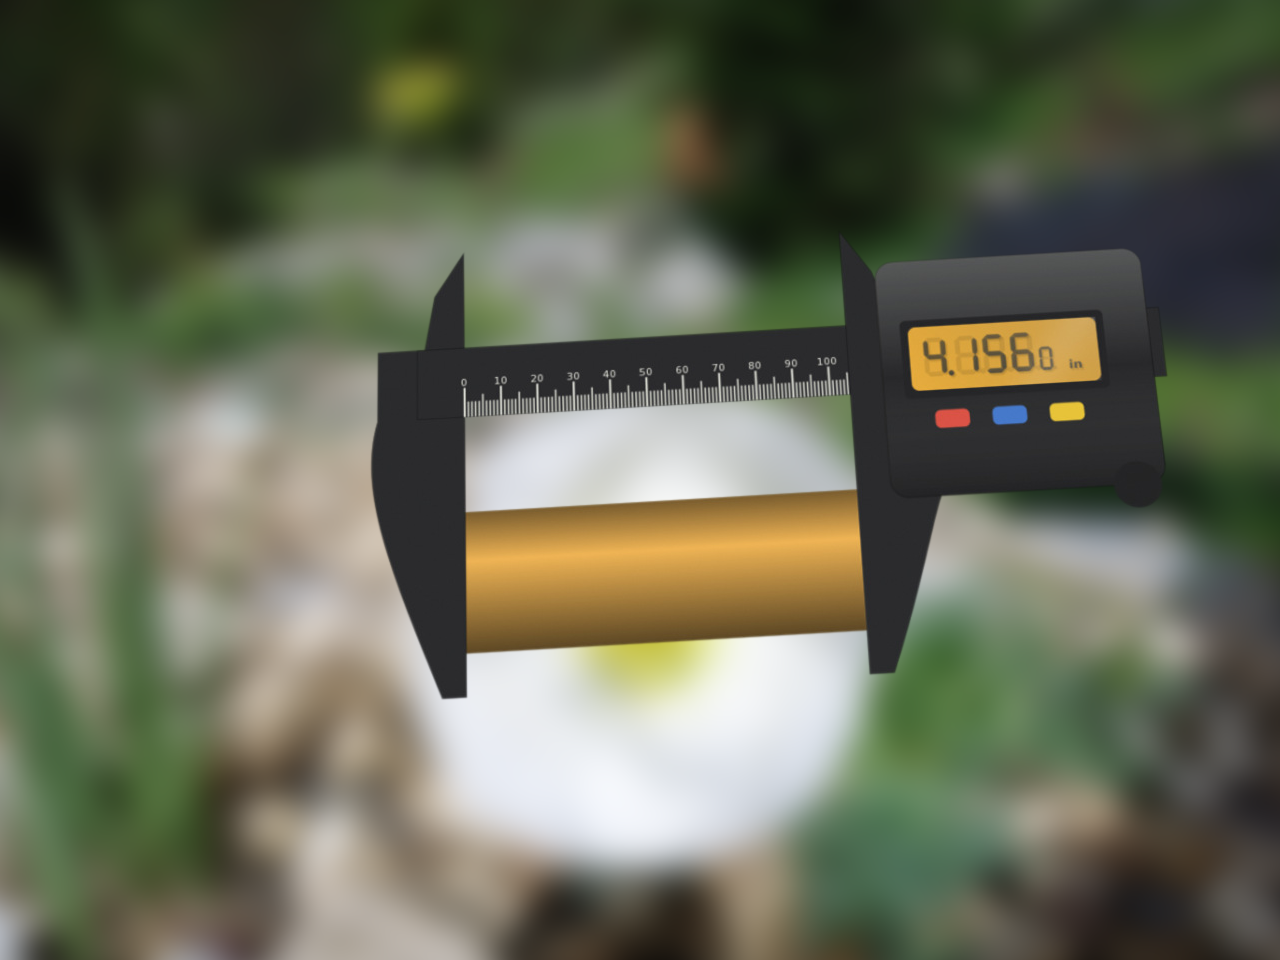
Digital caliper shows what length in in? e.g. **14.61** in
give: **4.1560** in
